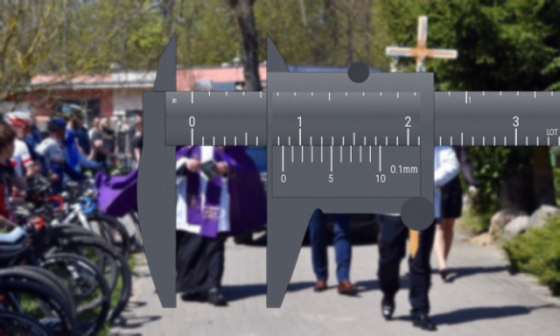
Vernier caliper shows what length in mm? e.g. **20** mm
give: **8.4** mm
